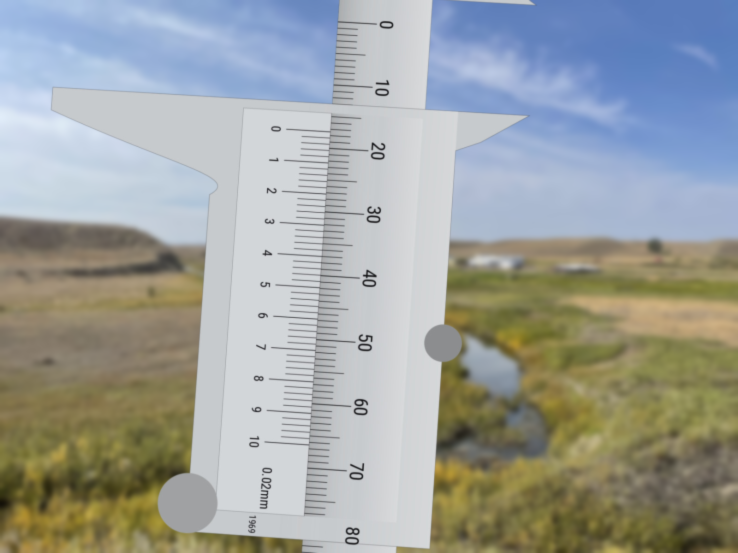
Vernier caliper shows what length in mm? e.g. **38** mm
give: **17.4** mm
